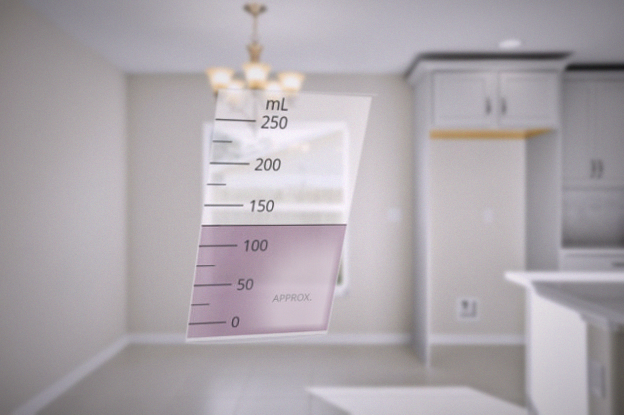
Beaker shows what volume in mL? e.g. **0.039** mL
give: **125** mL
